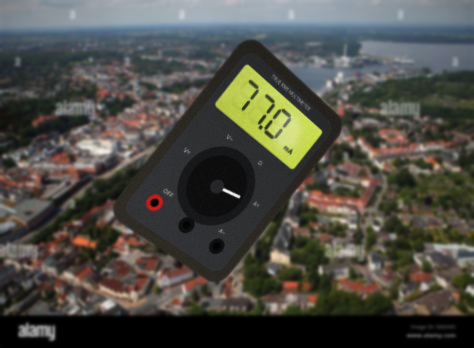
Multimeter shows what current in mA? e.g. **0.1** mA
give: **77.0** mA
